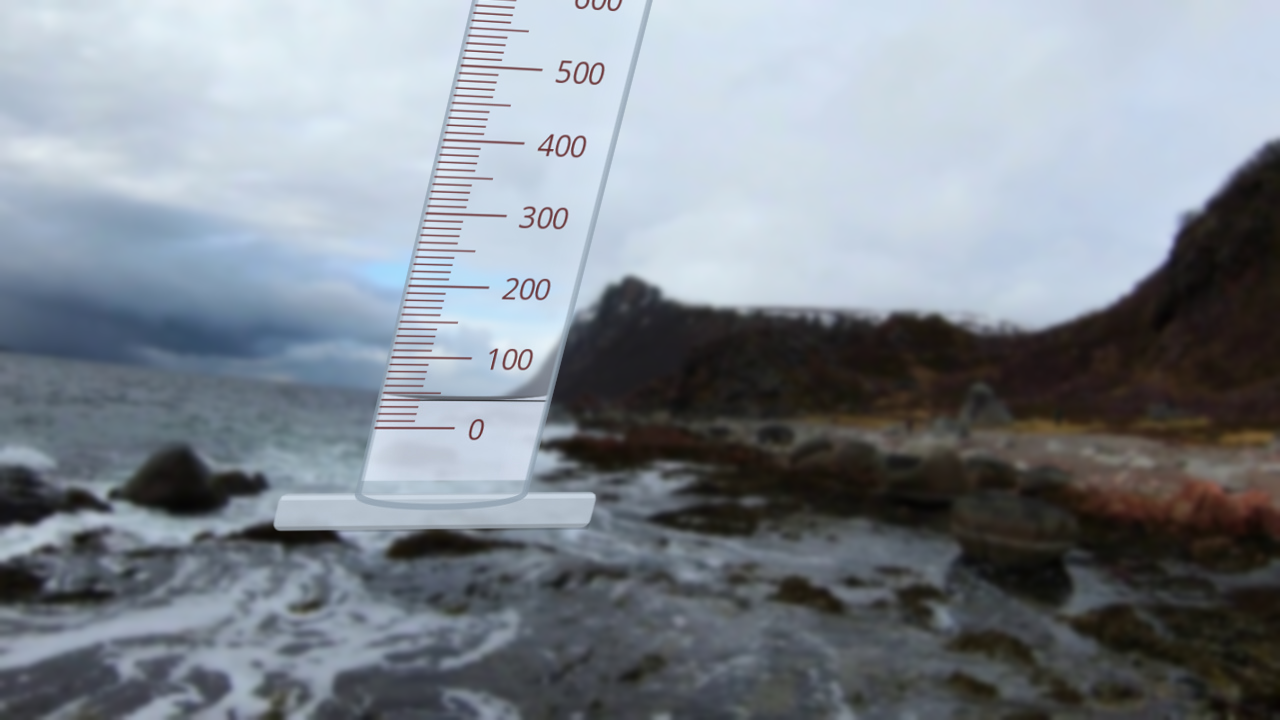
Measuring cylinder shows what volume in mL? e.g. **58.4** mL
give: **40** mL
